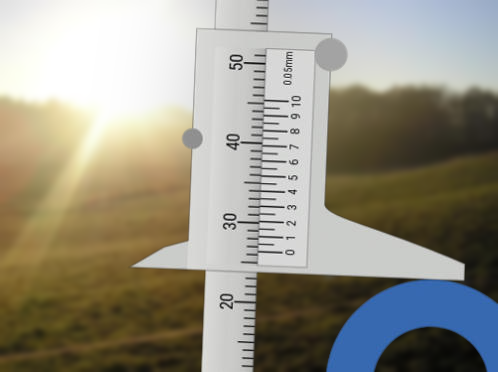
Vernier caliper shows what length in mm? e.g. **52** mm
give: **26.4** mm
